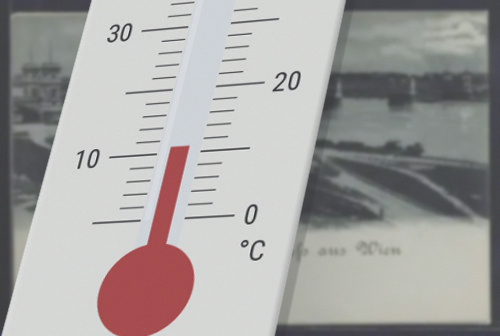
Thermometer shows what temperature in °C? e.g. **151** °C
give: **11** °C
